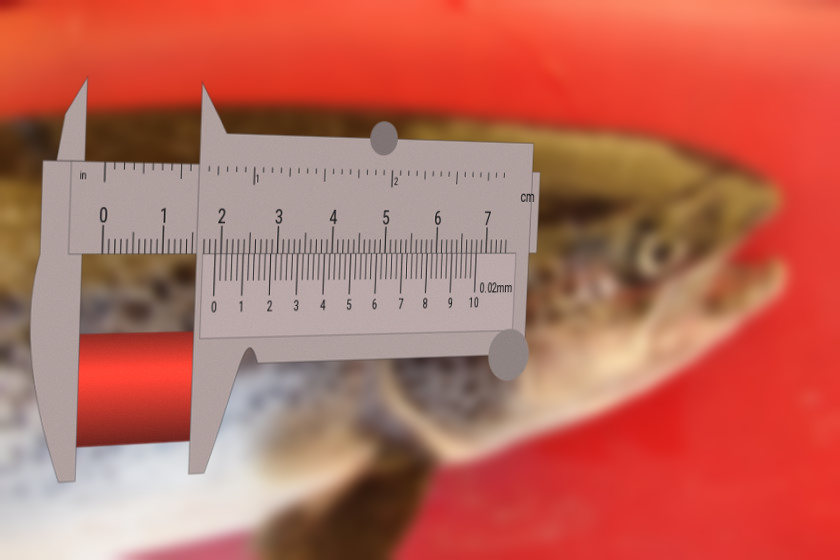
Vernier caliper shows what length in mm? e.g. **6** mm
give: **19.0** mm
